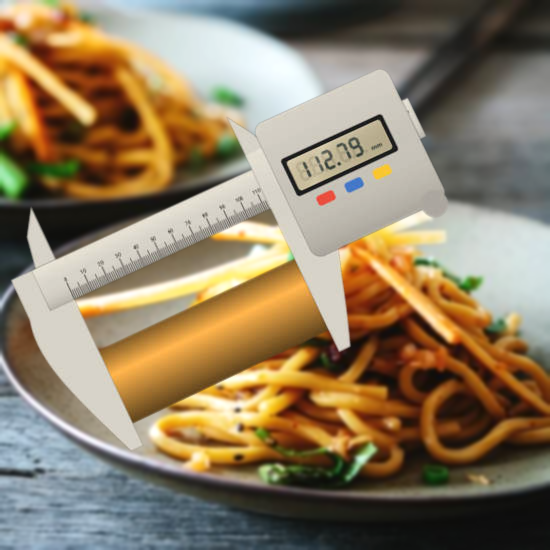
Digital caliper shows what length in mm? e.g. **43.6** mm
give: **112.79** mm
